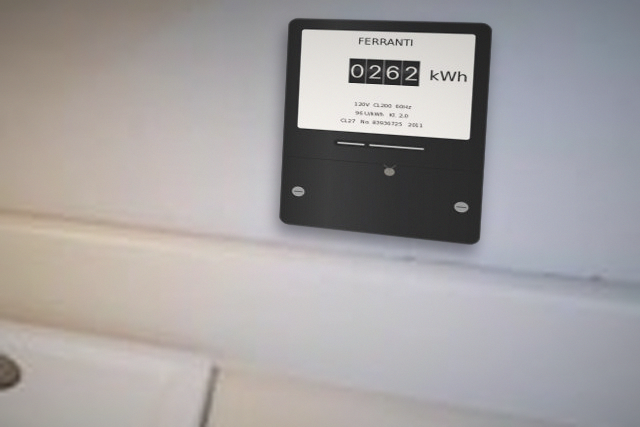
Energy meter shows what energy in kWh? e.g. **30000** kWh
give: **262** kWh
